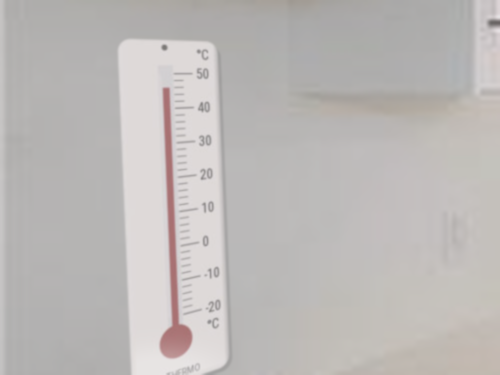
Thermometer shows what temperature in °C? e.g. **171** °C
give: **46** °C
